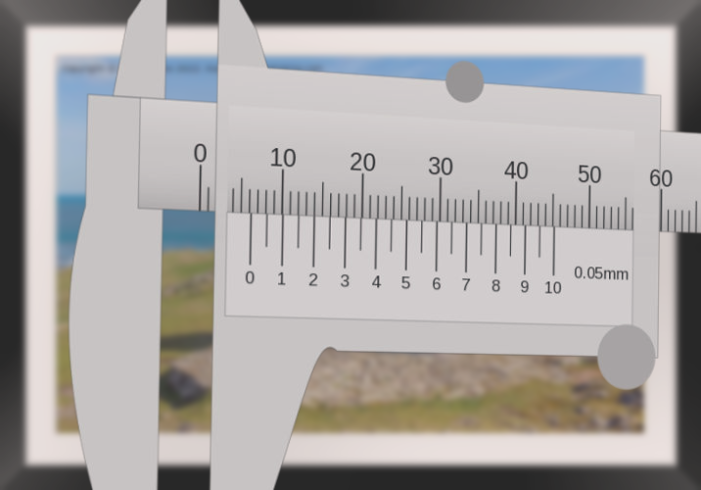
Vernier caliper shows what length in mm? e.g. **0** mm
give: **6.2** mm
